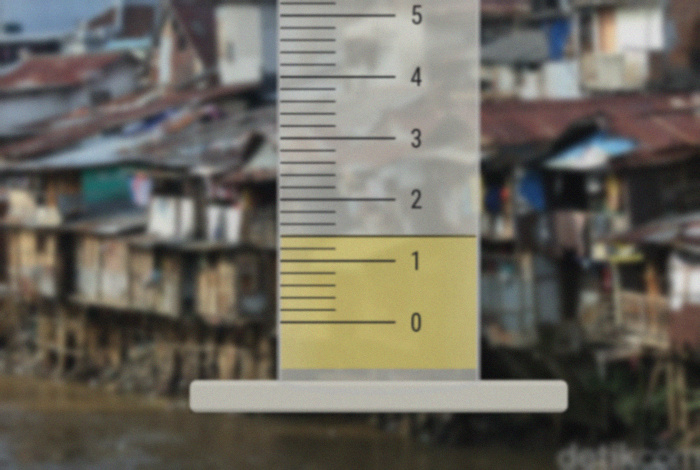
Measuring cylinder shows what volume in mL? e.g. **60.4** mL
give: **1.4** mL
